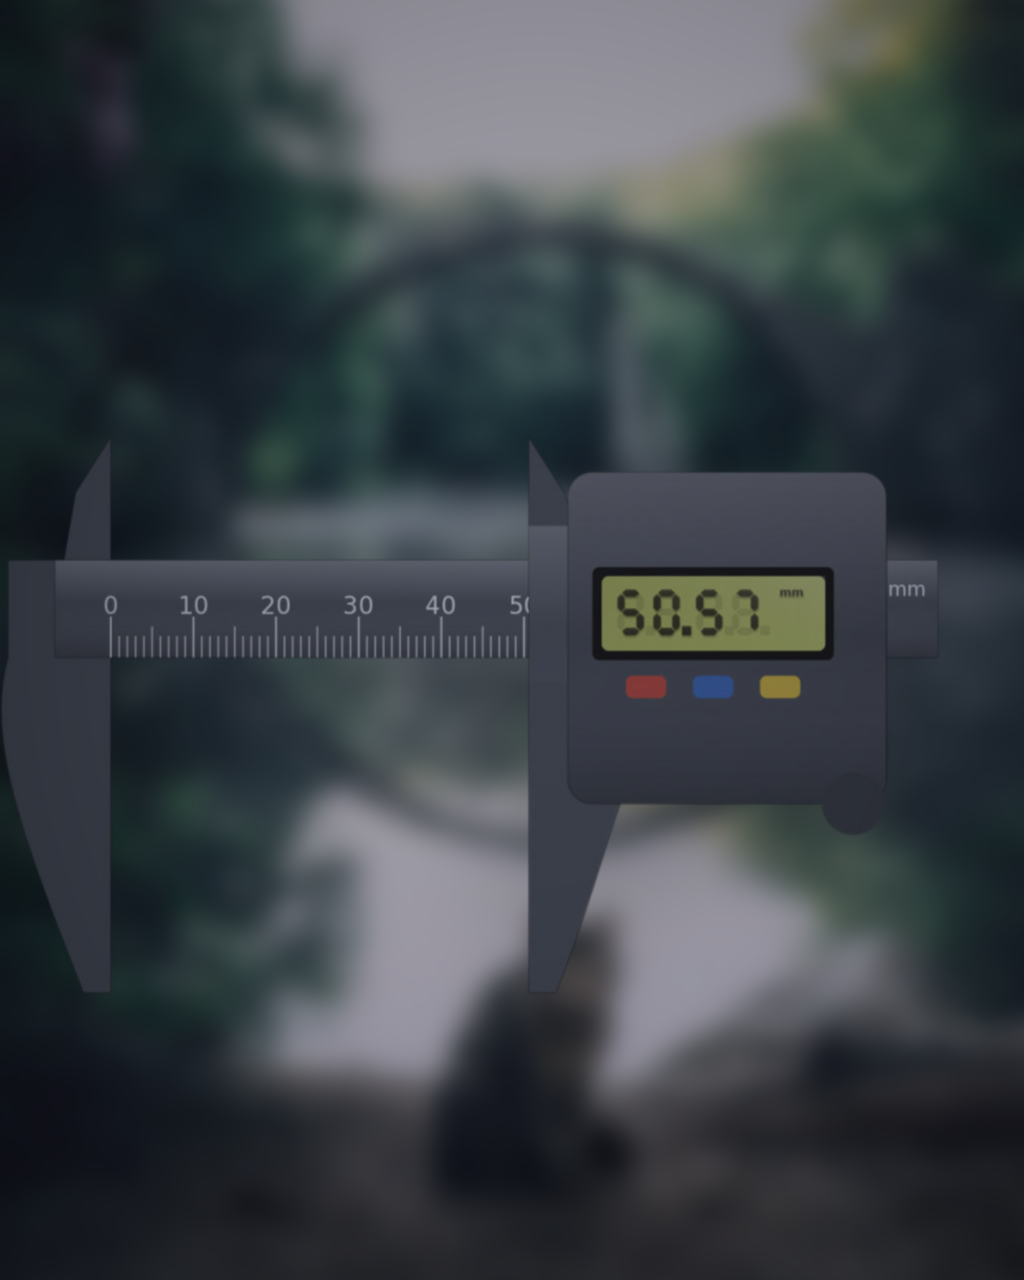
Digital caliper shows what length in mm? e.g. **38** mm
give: **50.57** mm
